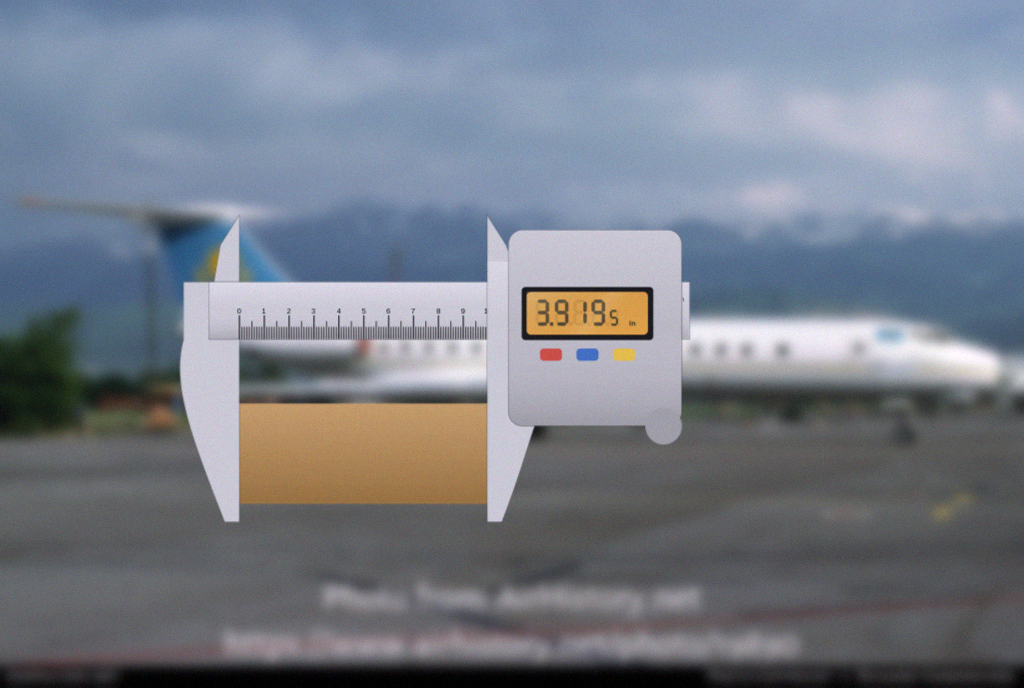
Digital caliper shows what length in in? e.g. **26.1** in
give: **3.9195** in
